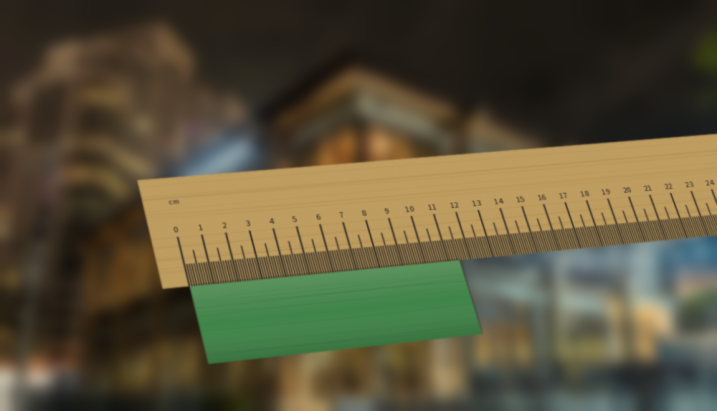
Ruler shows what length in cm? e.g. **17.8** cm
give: **11.5** cm
